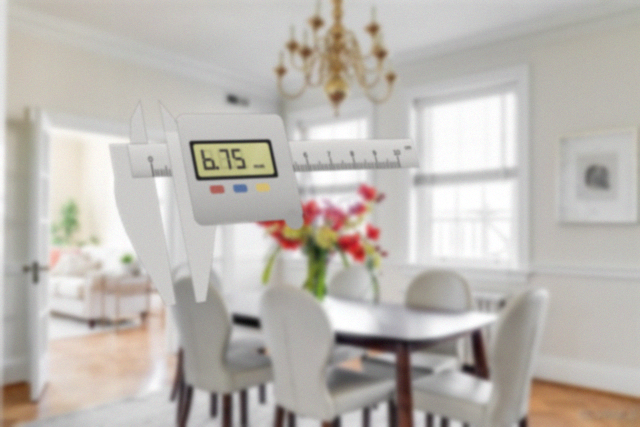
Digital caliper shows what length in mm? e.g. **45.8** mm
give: **6.75** mm
